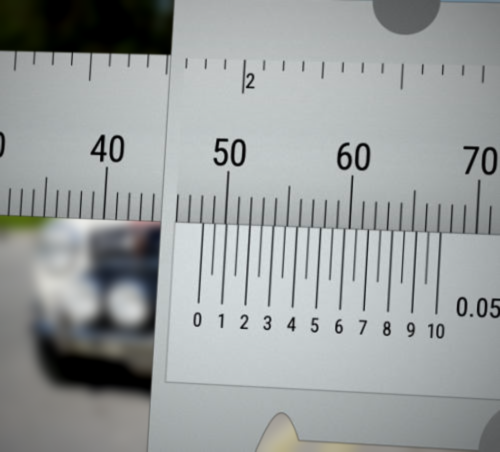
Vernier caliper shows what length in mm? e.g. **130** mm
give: **48.2** mm
